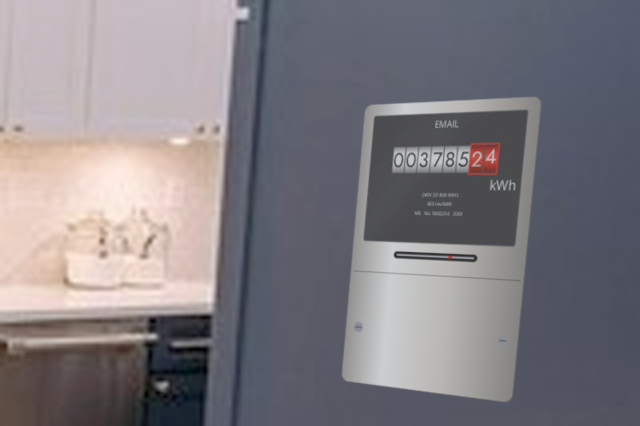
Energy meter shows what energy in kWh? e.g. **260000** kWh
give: **3785.24** kWh
